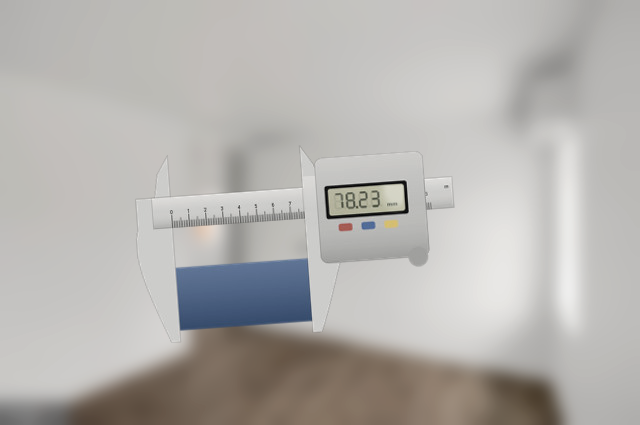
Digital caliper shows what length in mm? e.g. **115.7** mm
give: **78.23** mm
